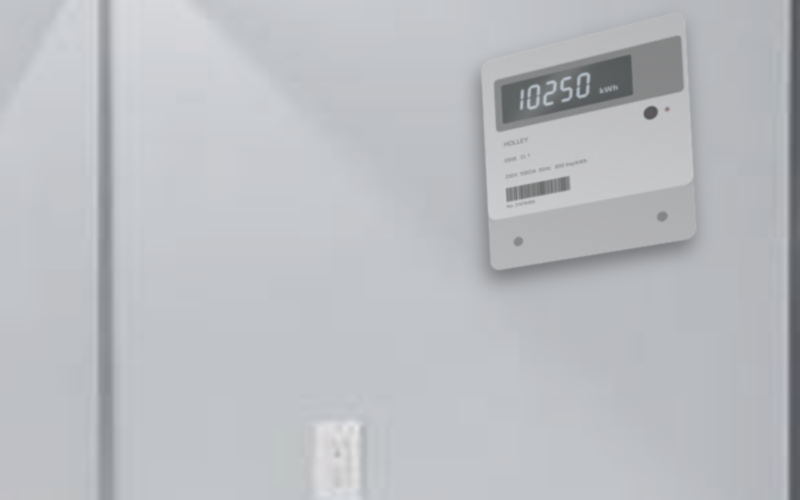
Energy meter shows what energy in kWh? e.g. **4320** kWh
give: **10250** kWh
